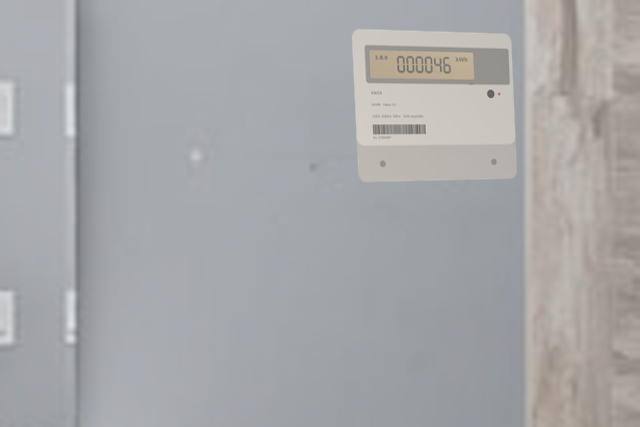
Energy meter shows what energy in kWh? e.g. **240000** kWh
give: **46** kWh
